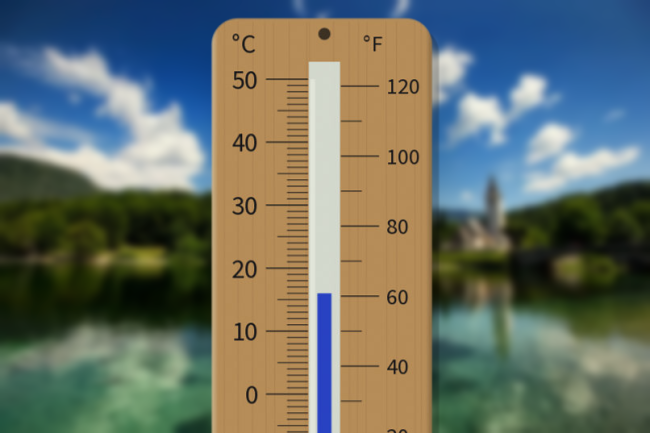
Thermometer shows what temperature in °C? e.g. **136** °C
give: **16** °C
